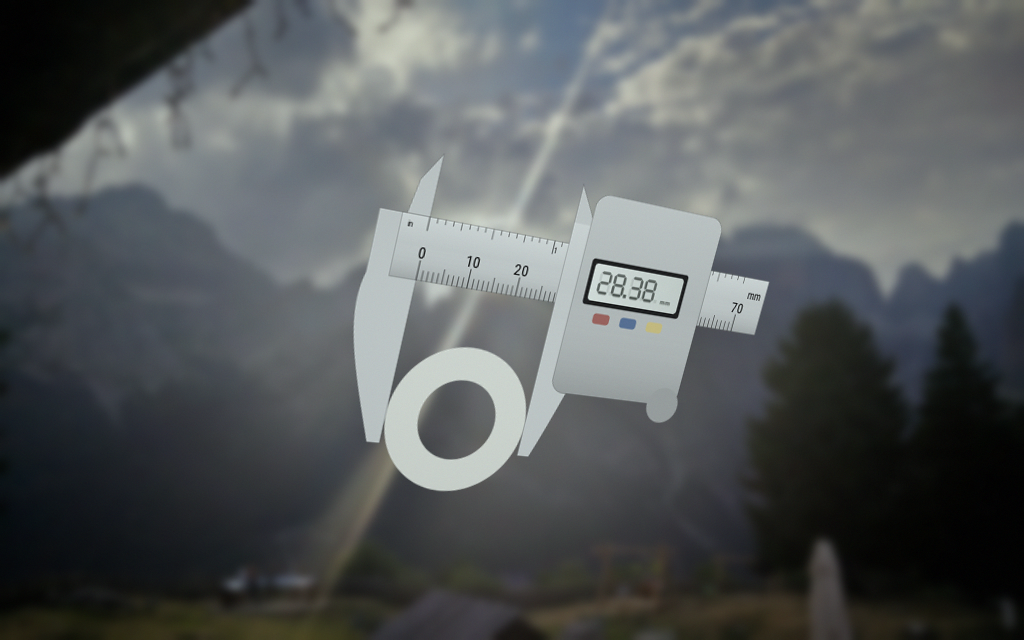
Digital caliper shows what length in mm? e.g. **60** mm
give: **28.38** mm
